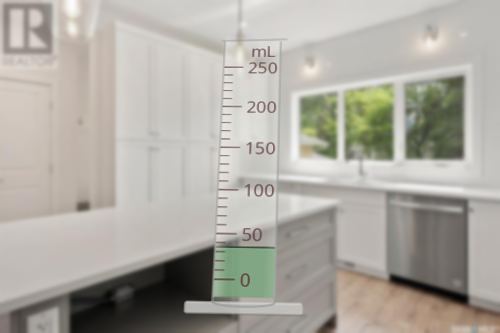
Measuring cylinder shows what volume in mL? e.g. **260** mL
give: **35** mL
